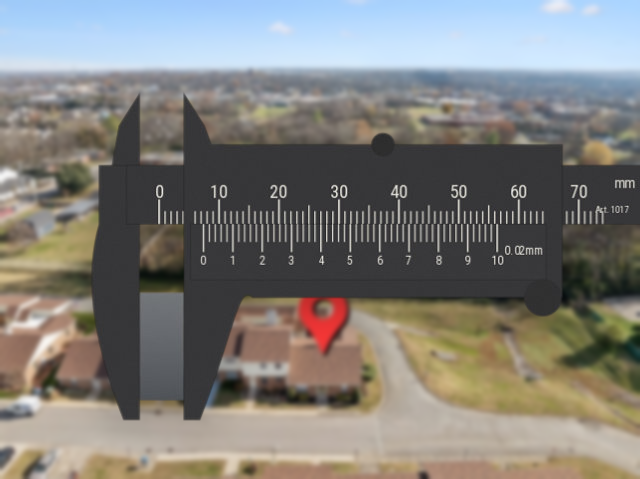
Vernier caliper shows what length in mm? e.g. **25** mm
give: **7.4** mm
